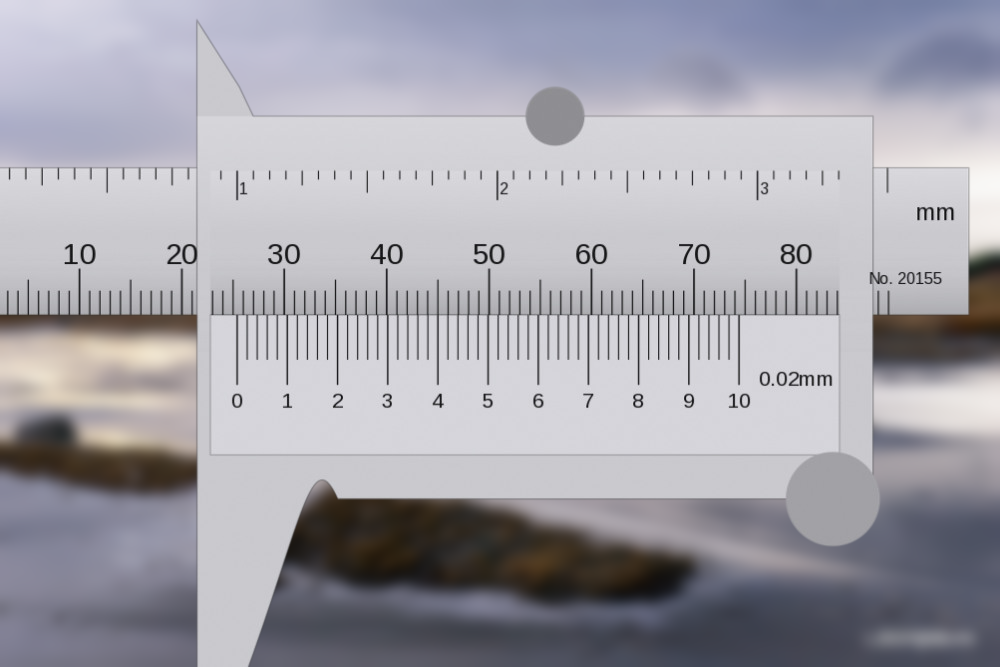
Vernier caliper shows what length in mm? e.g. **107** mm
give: **25.4** mm
